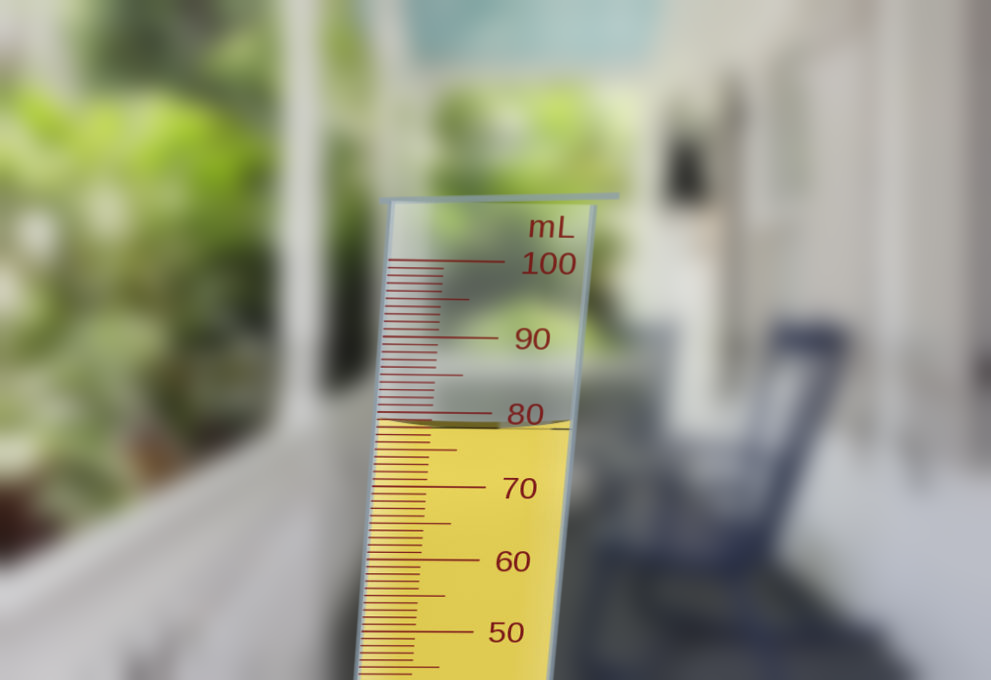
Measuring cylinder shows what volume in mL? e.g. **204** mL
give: **78** mL
